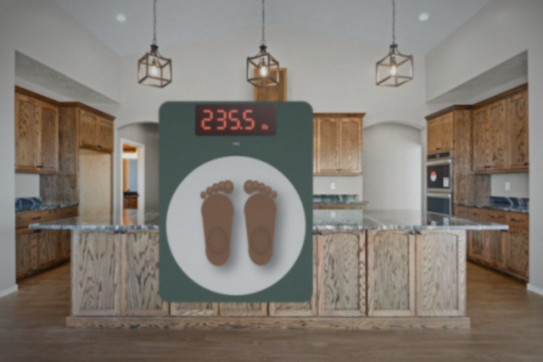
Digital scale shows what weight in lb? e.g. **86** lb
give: **235.5** lb
